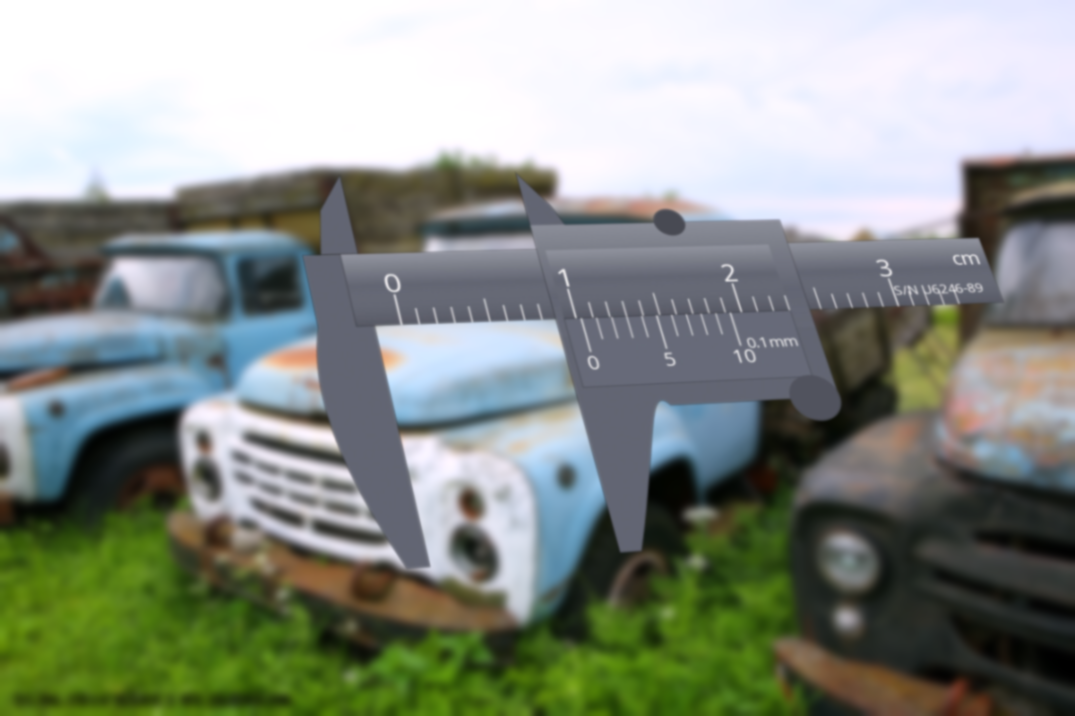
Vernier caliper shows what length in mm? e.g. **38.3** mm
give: **10.3** mm
